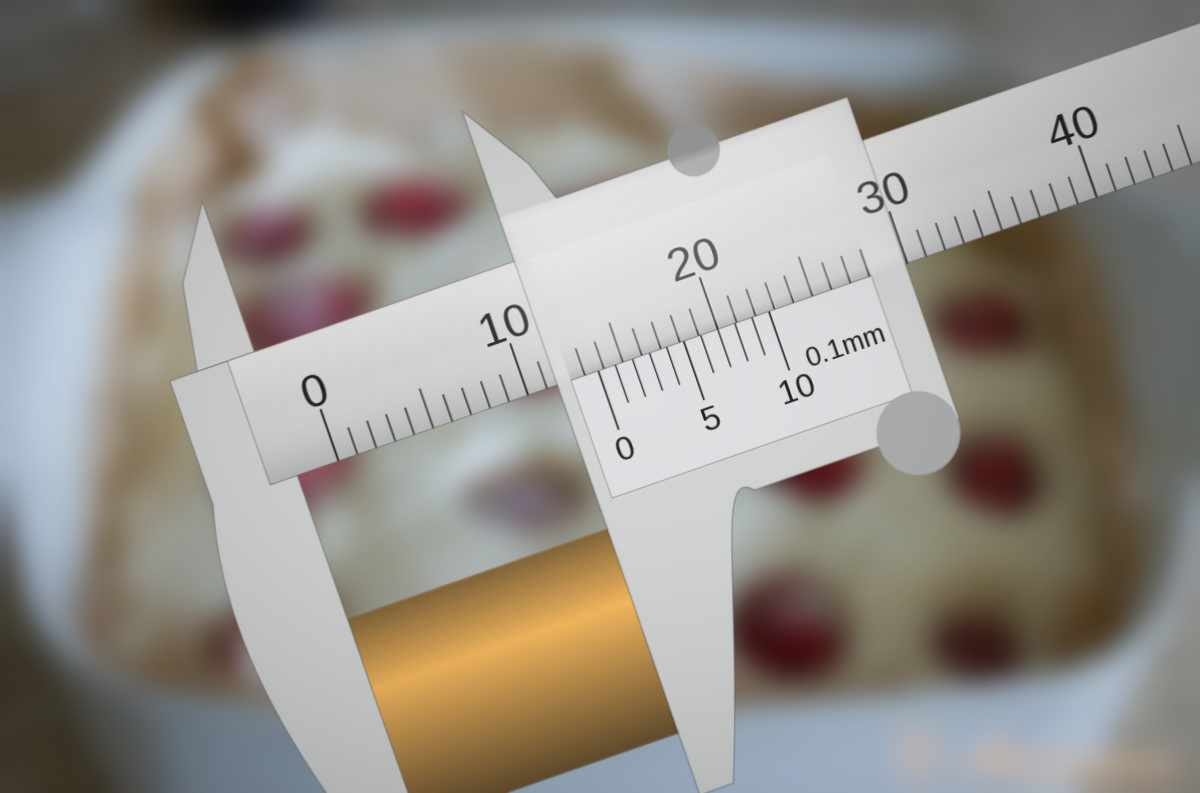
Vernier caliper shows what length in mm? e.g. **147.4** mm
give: **13.7** mm
